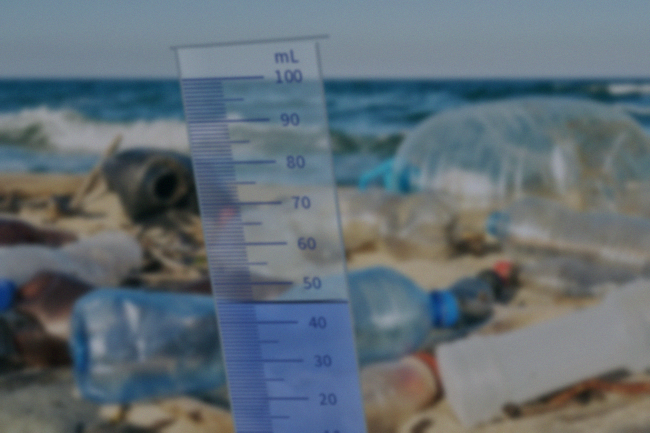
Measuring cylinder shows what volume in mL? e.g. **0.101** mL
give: **45** mL
